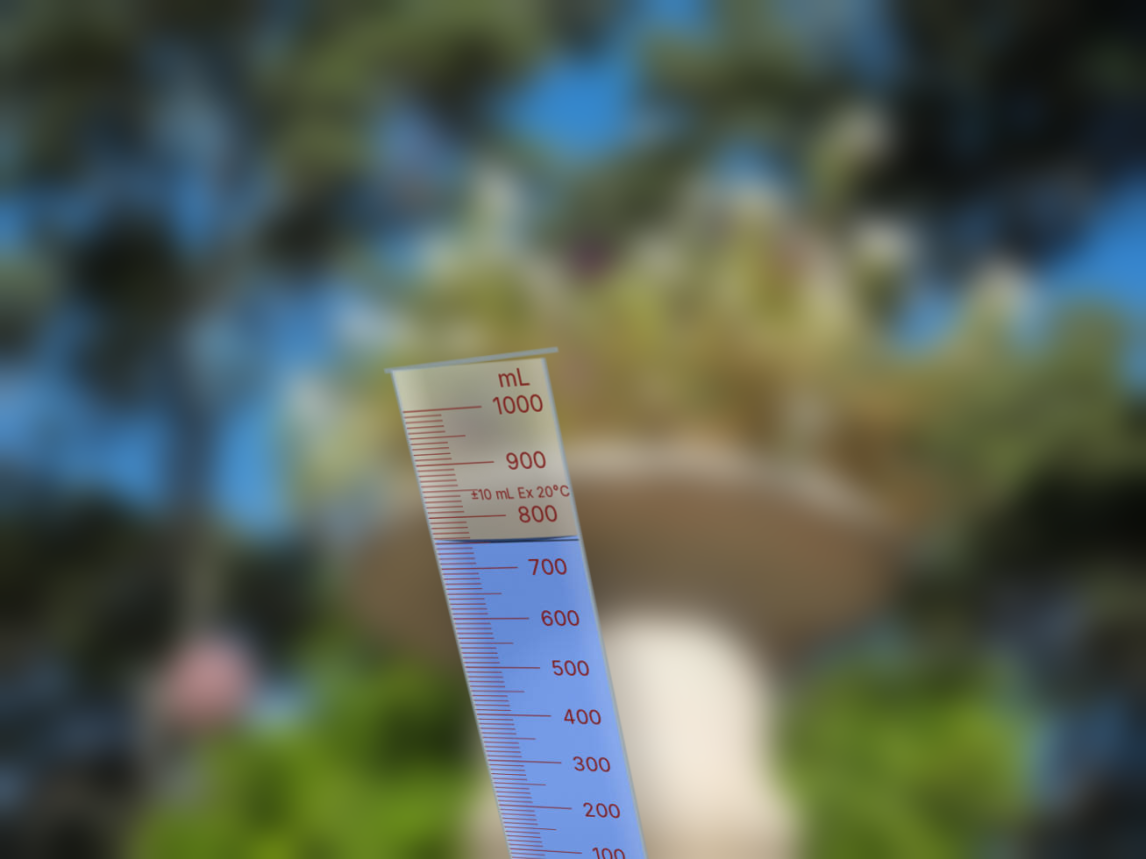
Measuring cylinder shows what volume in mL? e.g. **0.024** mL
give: **750** mL
